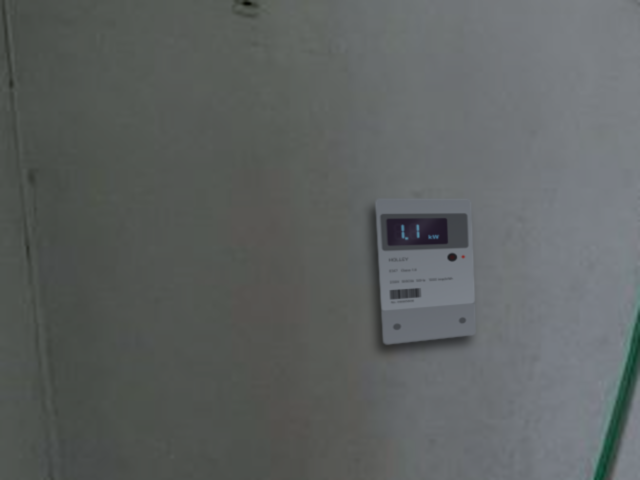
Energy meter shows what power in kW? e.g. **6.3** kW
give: **1.1** kW
